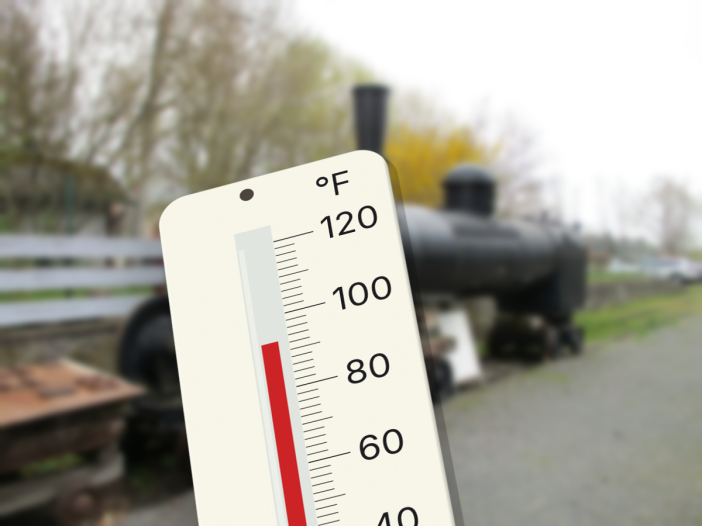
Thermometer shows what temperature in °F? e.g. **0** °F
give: **93** °F
